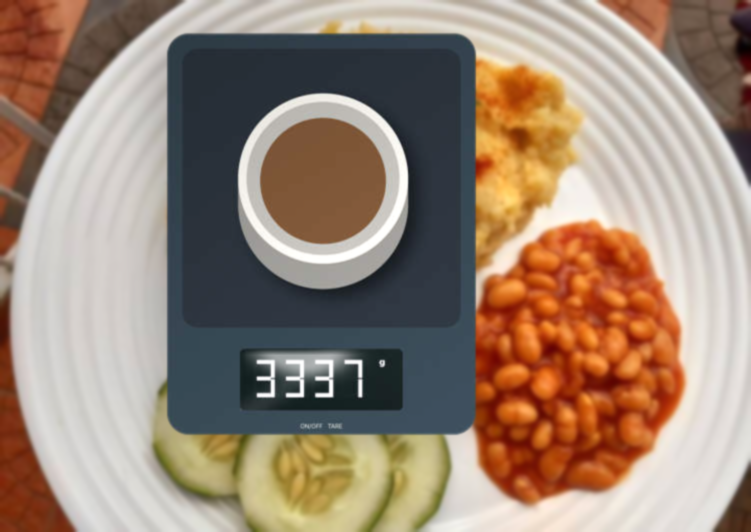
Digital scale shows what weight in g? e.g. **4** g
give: **3337** g
